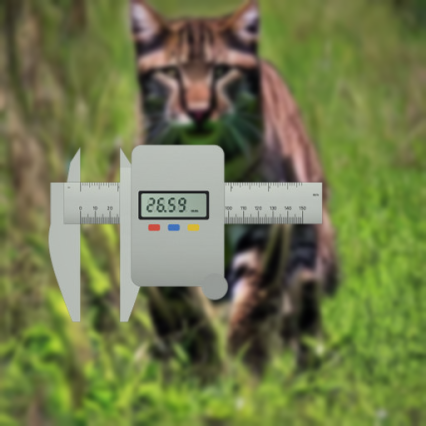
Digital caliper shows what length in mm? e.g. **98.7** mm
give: **26.59** mm
